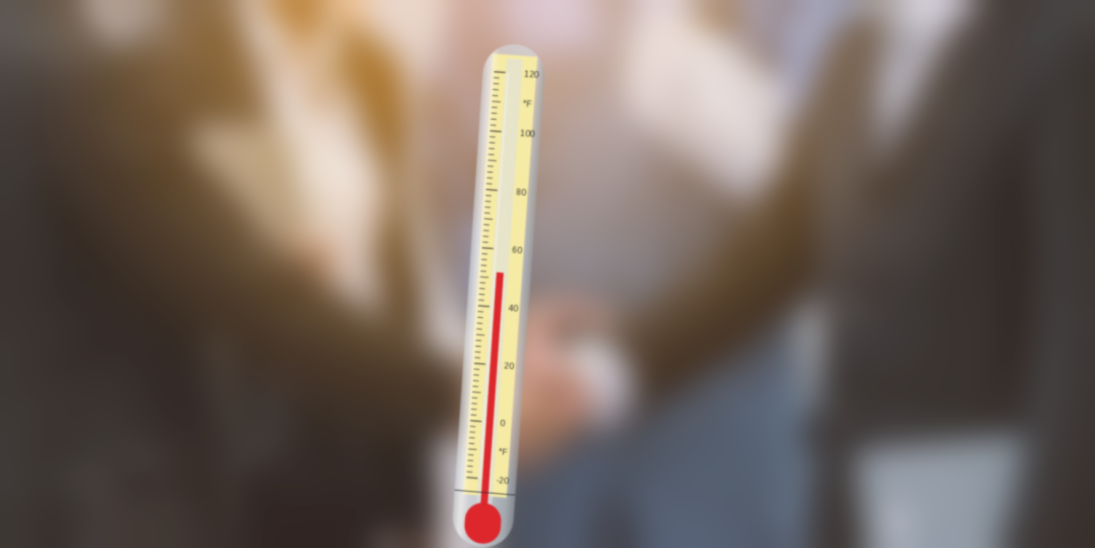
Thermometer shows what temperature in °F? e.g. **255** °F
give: **52** °F
